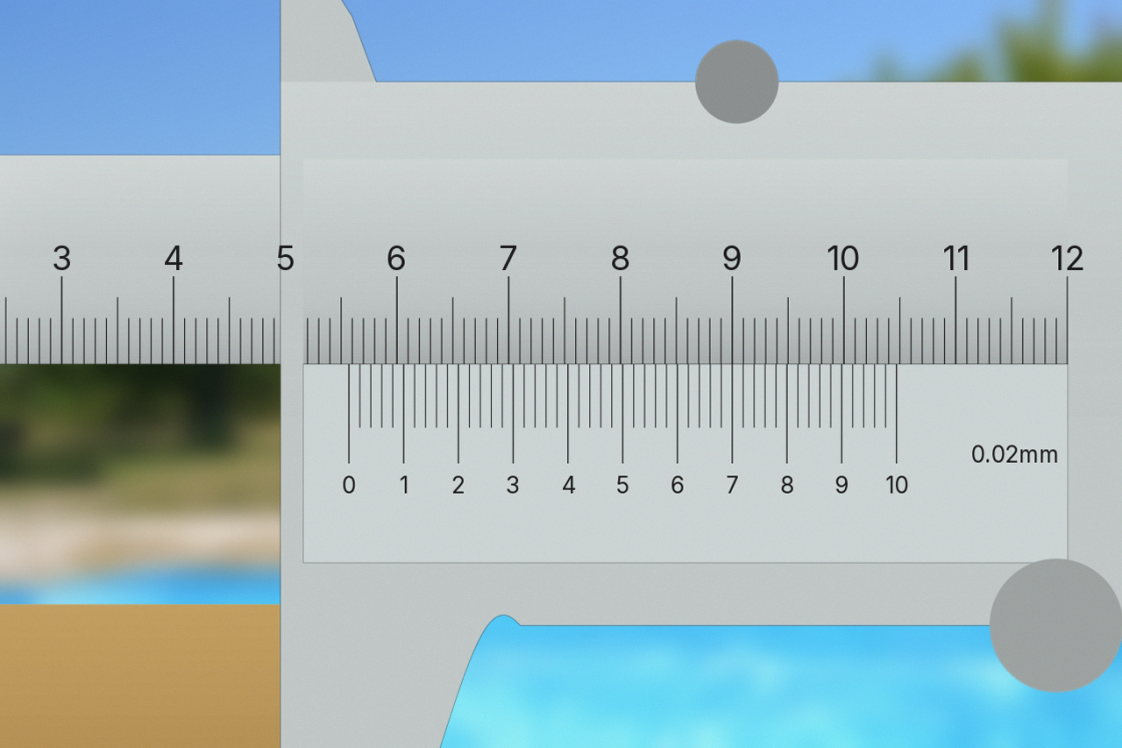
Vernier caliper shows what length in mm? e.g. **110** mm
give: **55.7** mm
